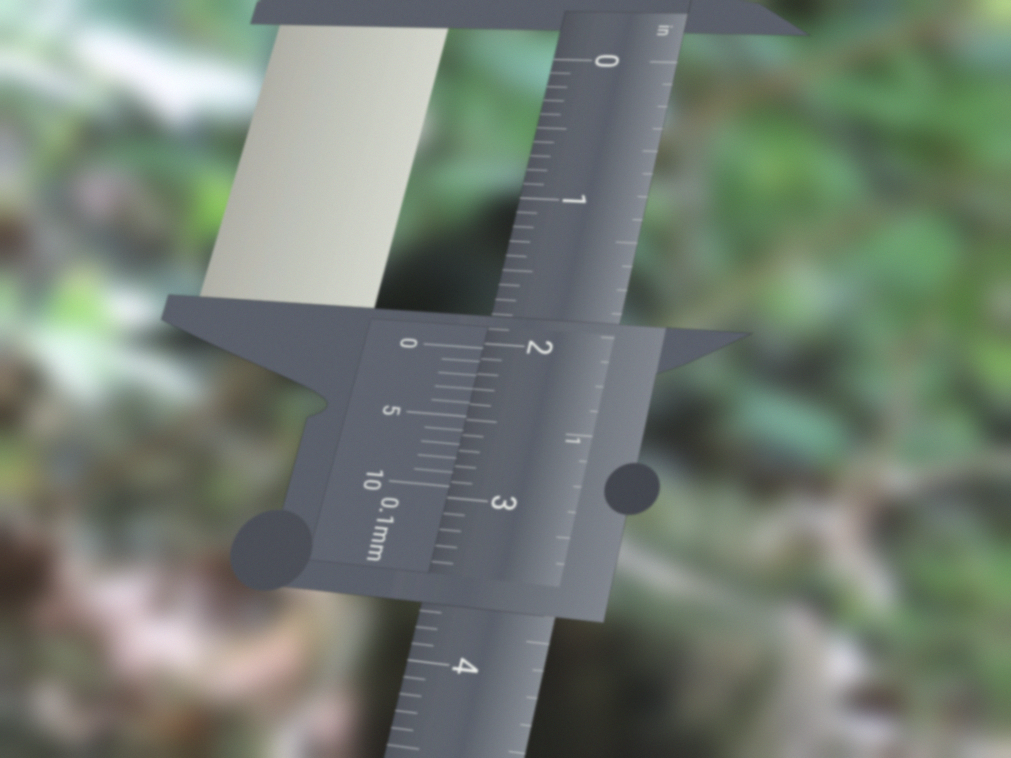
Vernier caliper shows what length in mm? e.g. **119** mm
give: **20.3** mm
